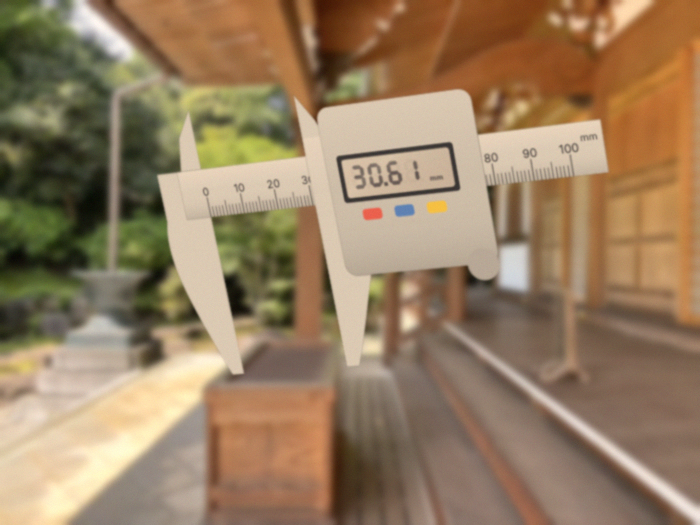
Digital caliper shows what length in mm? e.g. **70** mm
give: **30.61** mm
